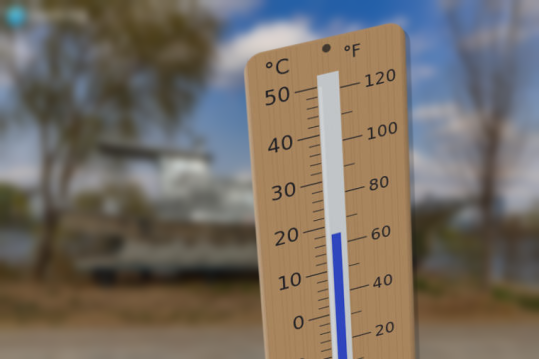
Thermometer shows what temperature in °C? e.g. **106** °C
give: **18** °C
